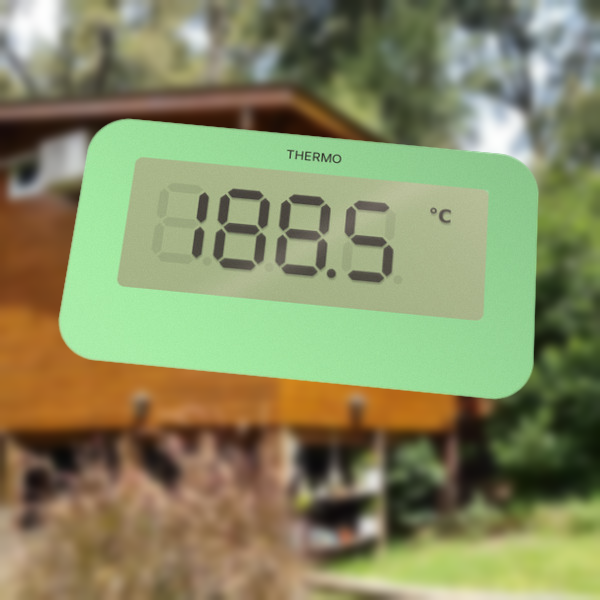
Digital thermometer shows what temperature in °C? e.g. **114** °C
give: **188.5** °C
